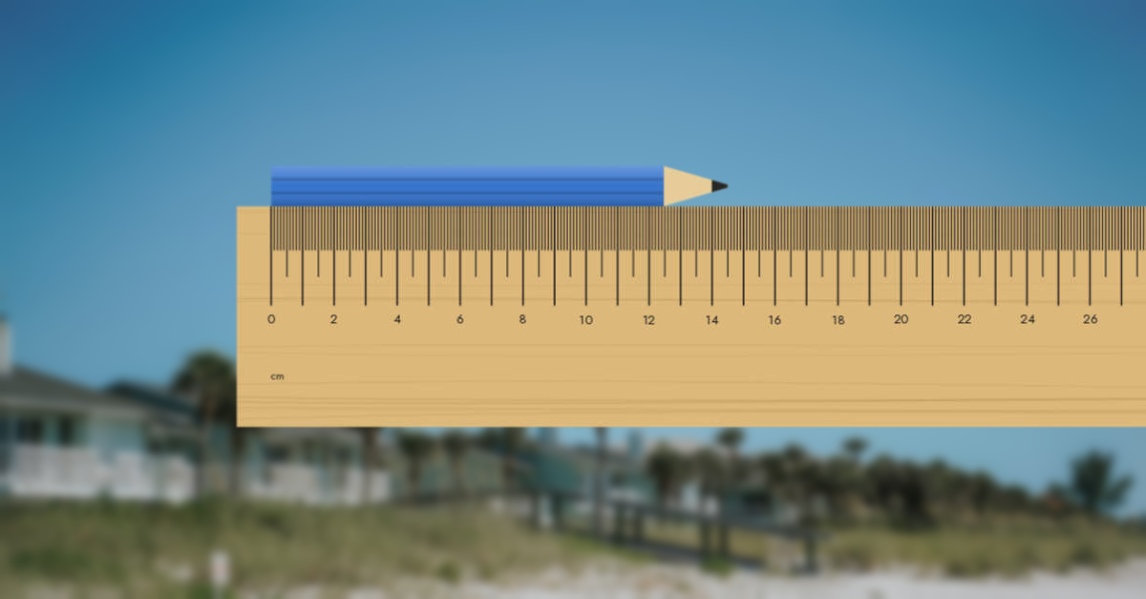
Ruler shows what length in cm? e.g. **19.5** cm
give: **14.5** cm
